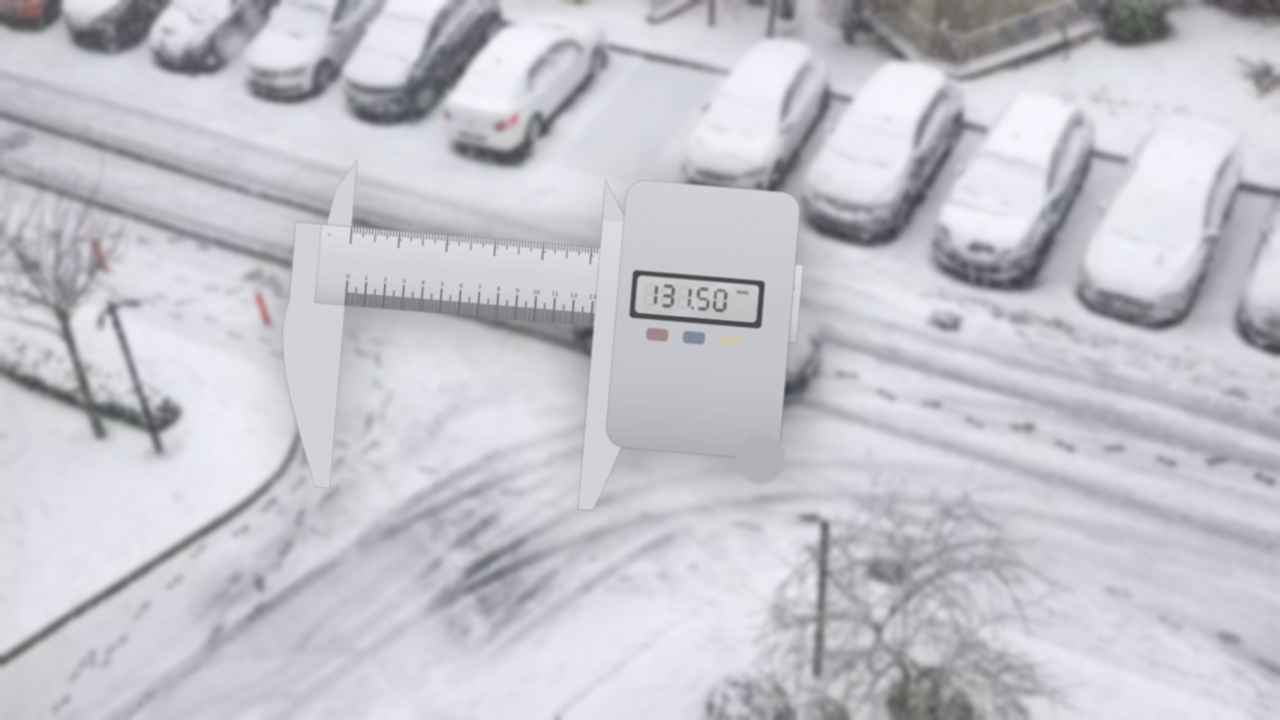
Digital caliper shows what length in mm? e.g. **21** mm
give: **131.50** mm
